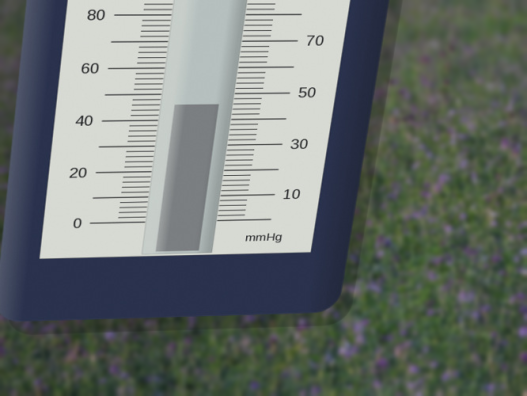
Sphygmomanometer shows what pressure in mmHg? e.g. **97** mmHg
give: **46** mmHg
